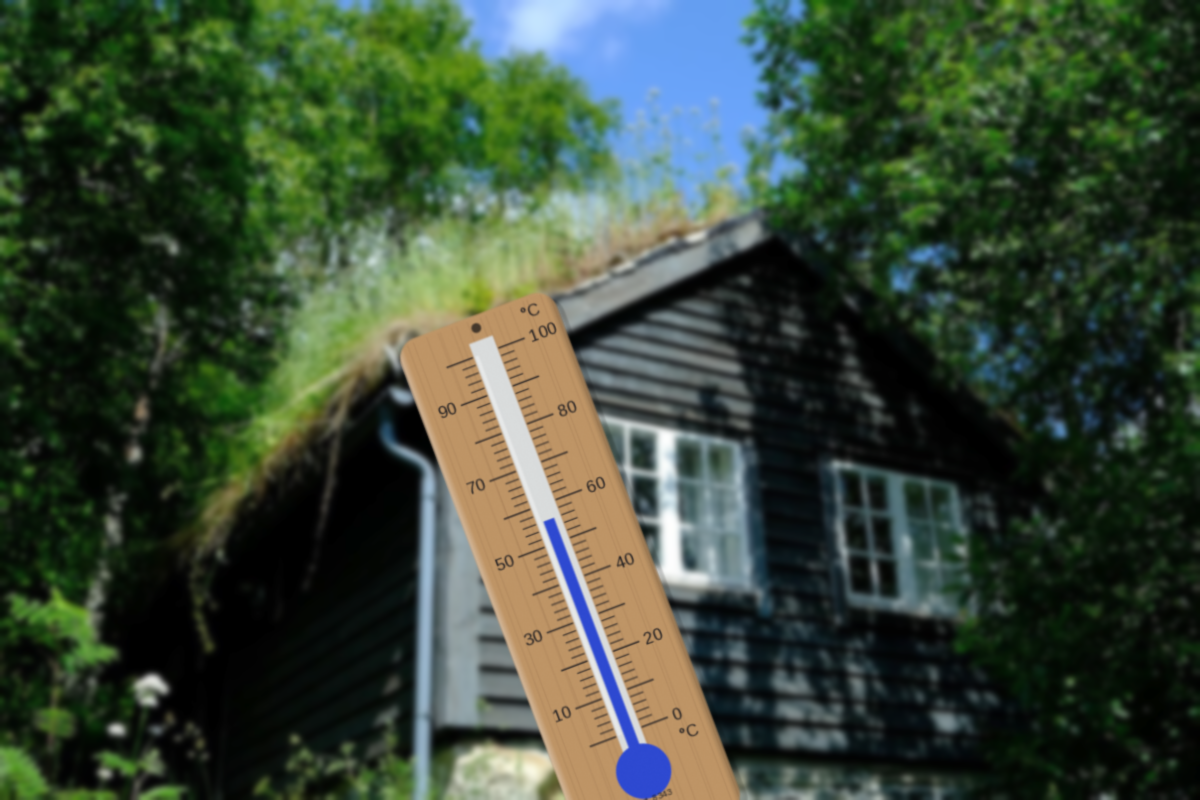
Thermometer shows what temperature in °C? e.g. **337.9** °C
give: **56** °C
